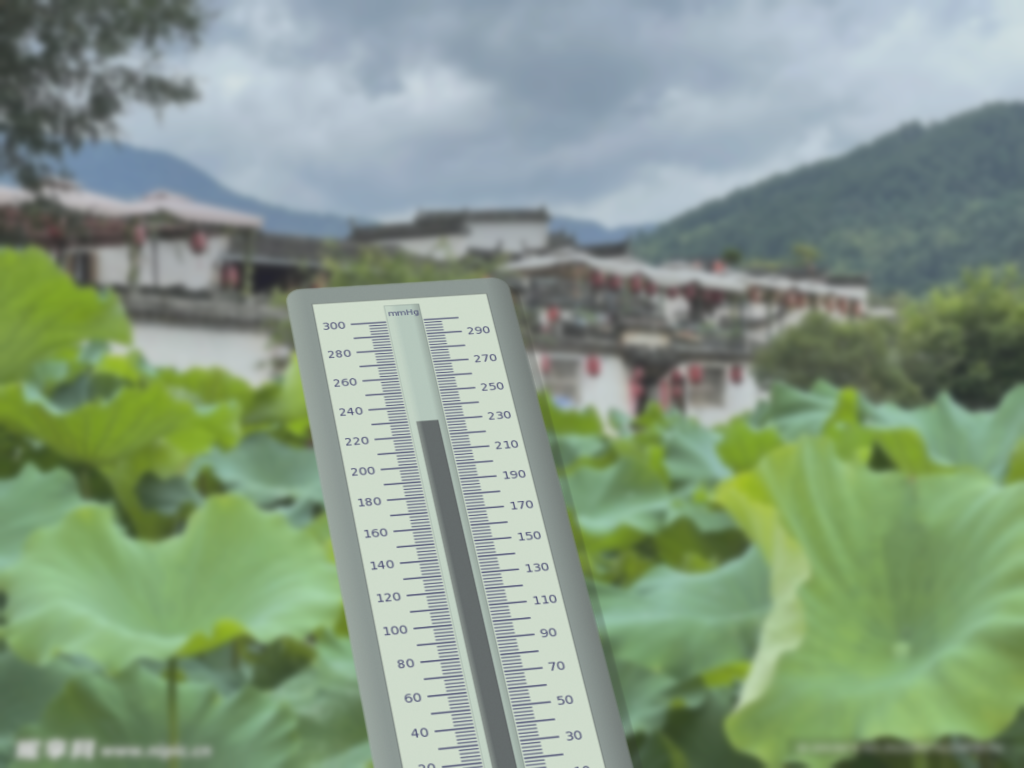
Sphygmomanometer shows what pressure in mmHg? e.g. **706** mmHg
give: **230** mmHg
